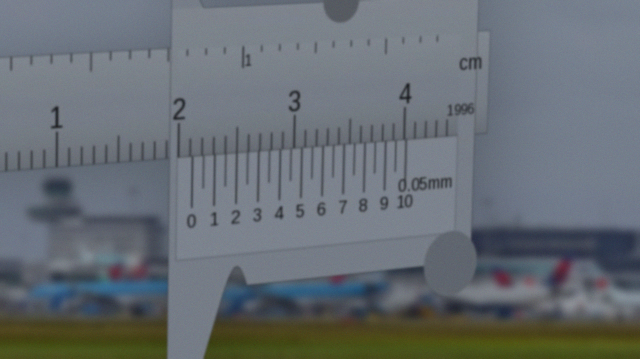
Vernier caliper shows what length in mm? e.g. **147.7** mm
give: **21.2** mm
